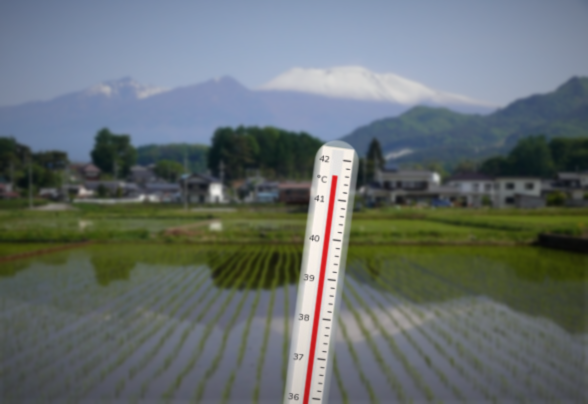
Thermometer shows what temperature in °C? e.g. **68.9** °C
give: **41.6** °C
